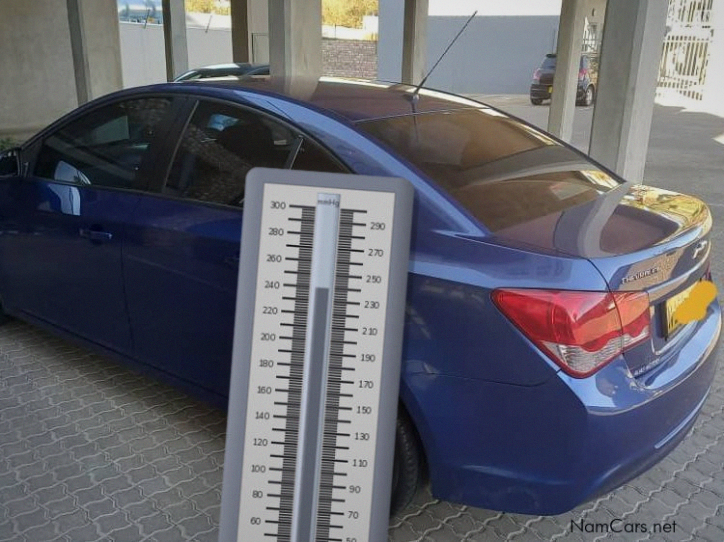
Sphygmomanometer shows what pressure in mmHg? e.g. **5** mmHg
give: **240** mmHg
